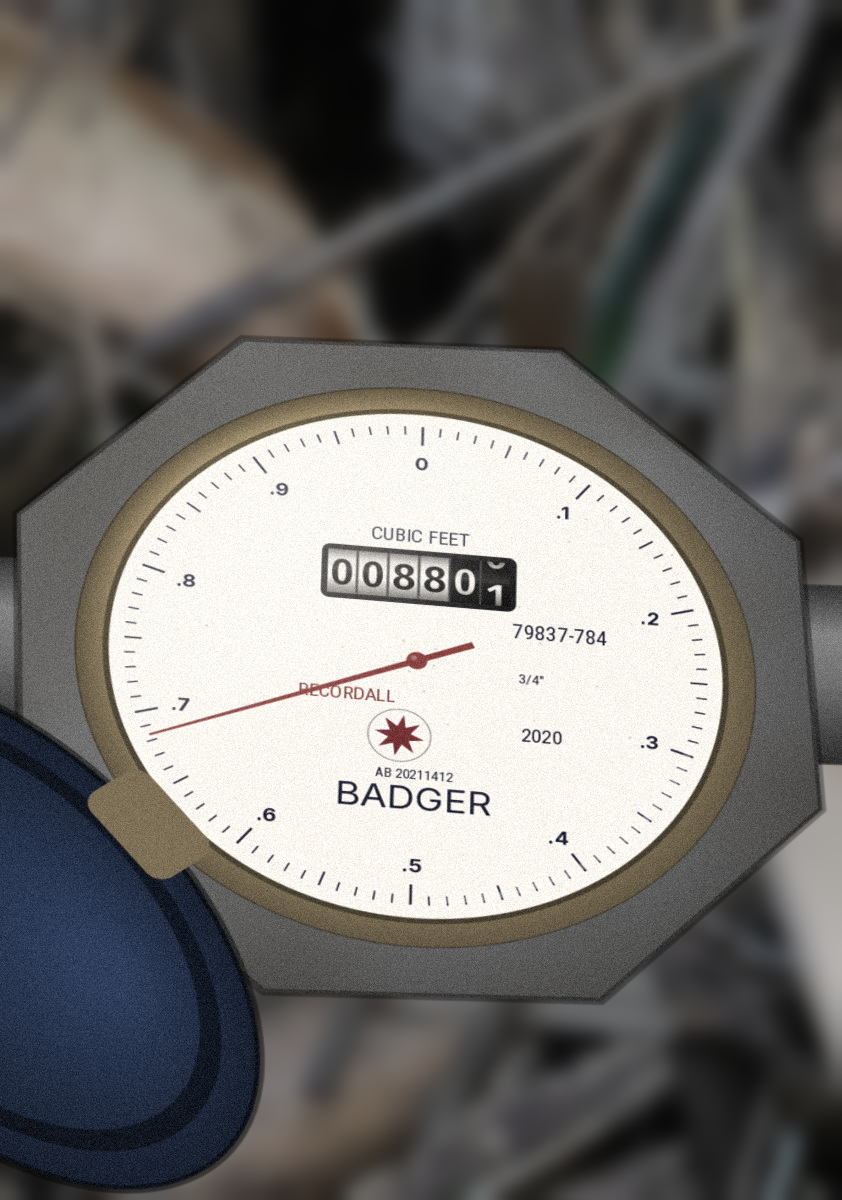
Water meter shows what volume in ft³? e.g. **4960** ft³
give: **8800.68** ft³
